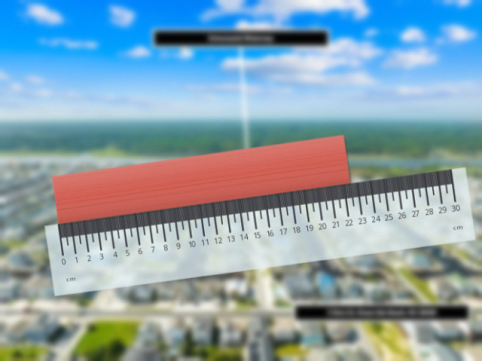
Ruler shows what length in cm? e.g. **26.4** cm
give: **22.5** cm
